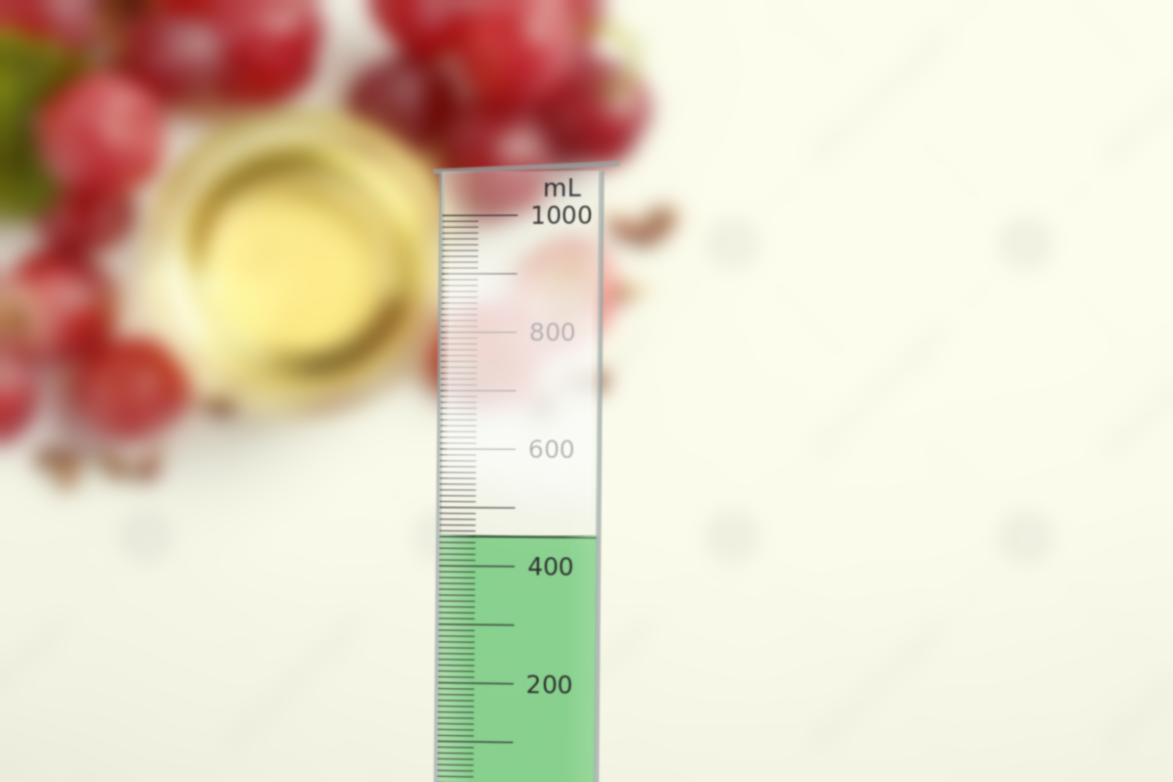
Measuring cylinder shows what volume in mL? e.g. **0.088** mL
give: **450** mL
